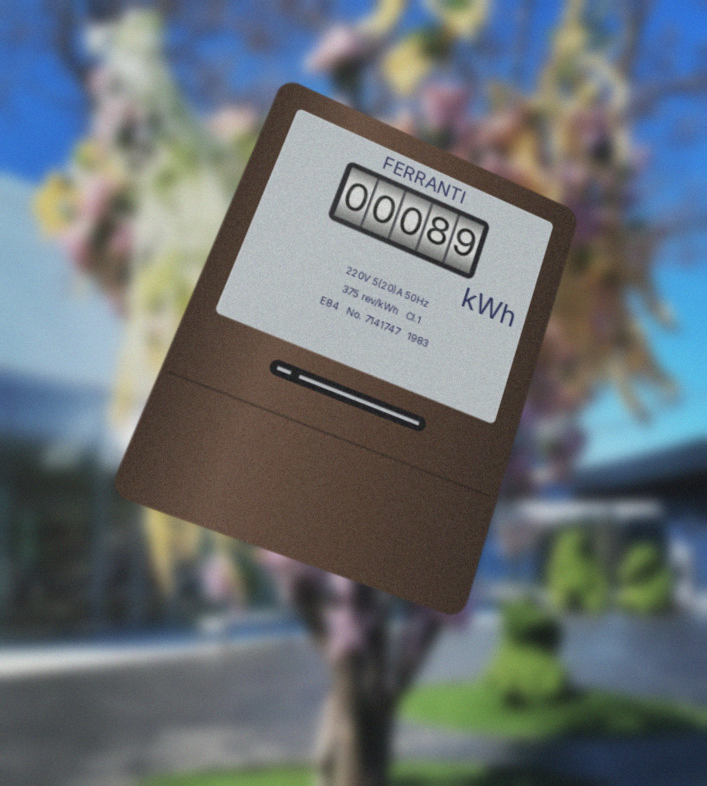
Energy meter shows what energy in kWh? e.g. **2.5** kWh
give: **89** kWh
